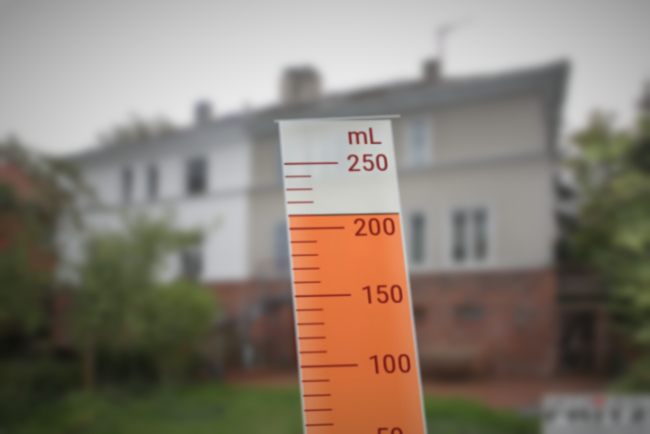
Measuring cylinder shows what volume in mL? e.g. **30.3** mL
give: **210** mL
